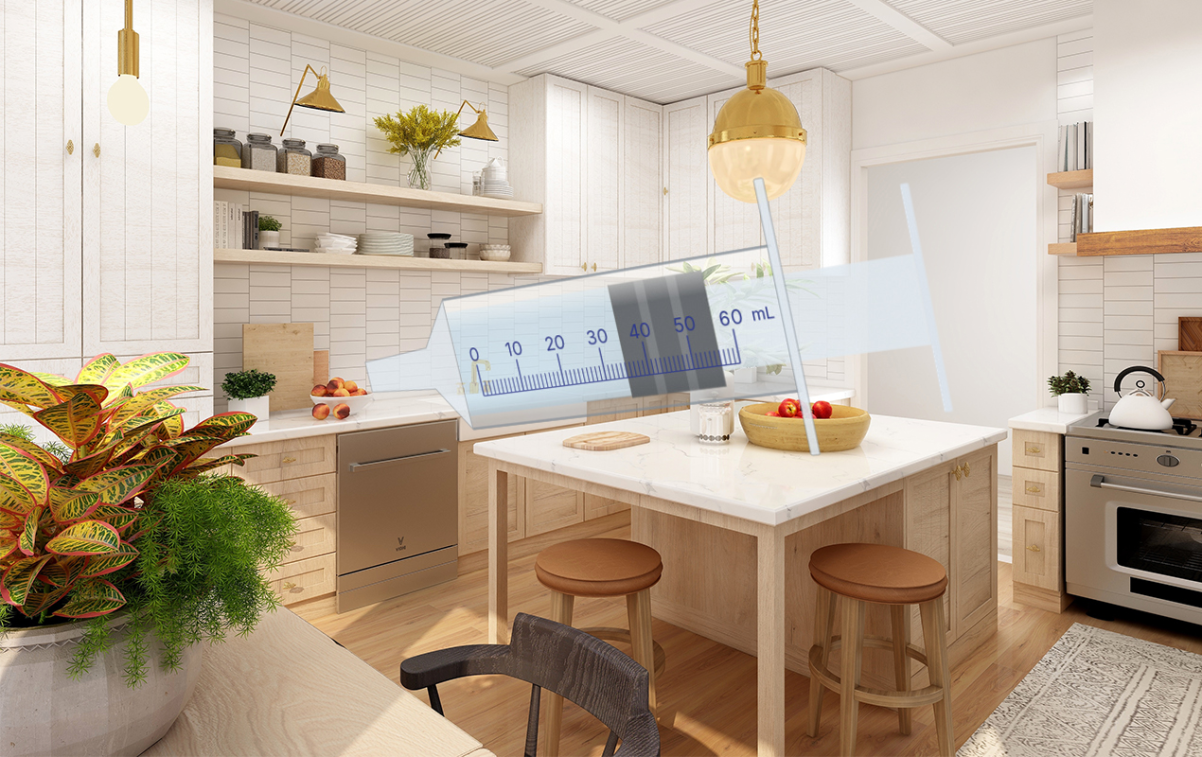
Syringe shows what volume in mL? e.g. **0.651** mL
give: **35** mL
